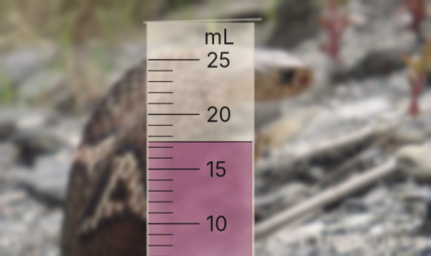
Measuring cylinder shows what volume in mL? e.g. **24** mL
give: **17.5** mL
